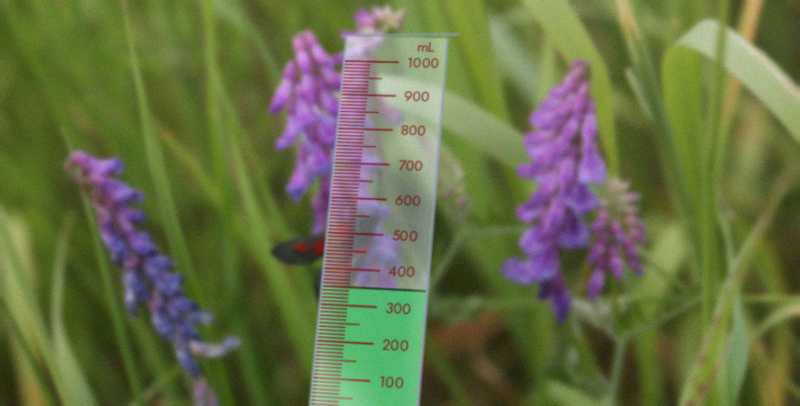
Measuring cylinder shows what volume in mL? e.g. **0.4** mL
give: **350** mL
